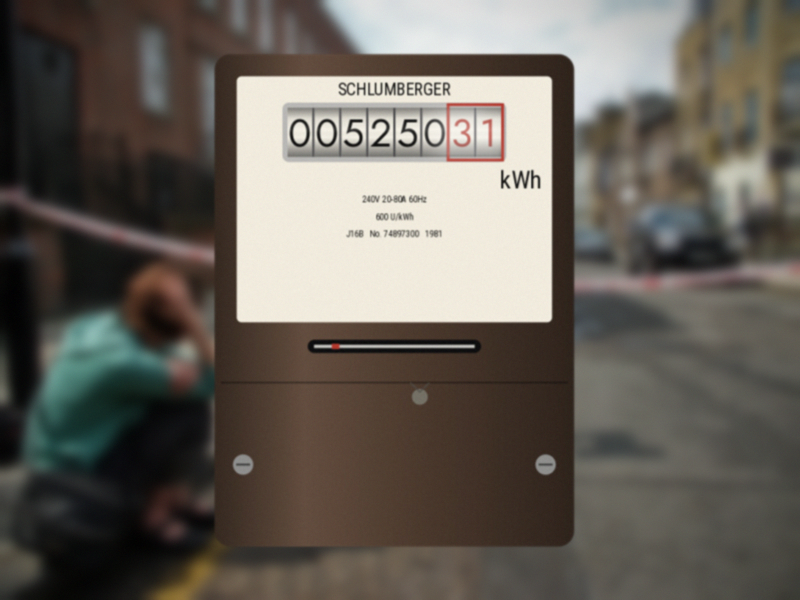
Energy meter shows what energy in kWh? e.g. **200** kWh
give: **5250.31** kWh
